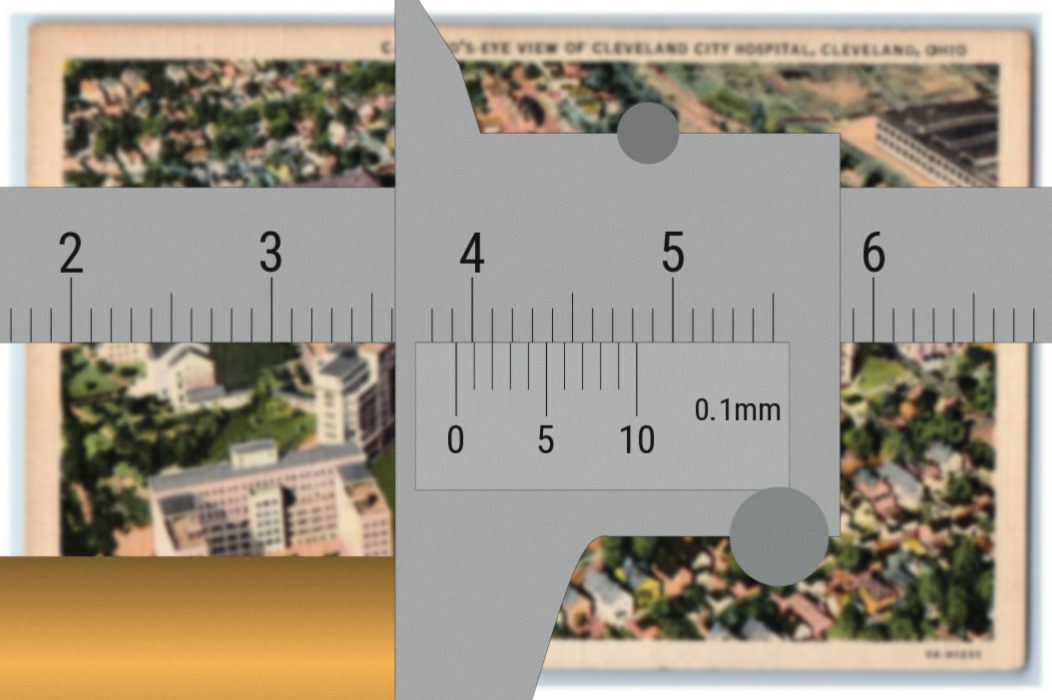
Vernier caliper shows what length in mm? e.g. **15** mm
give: **39.2** mm
